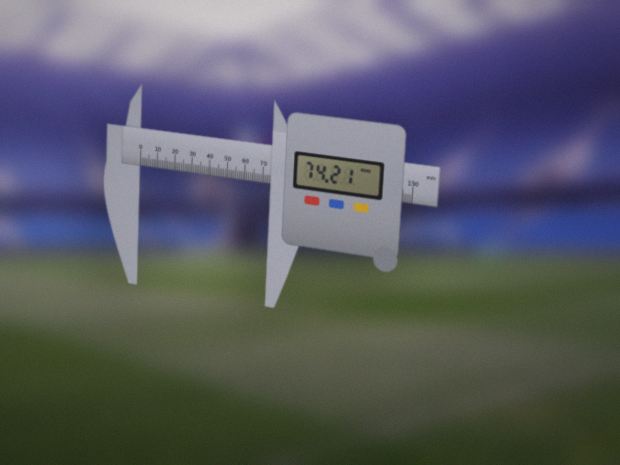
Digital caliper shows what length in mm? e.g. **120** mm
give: **74.21** mm
